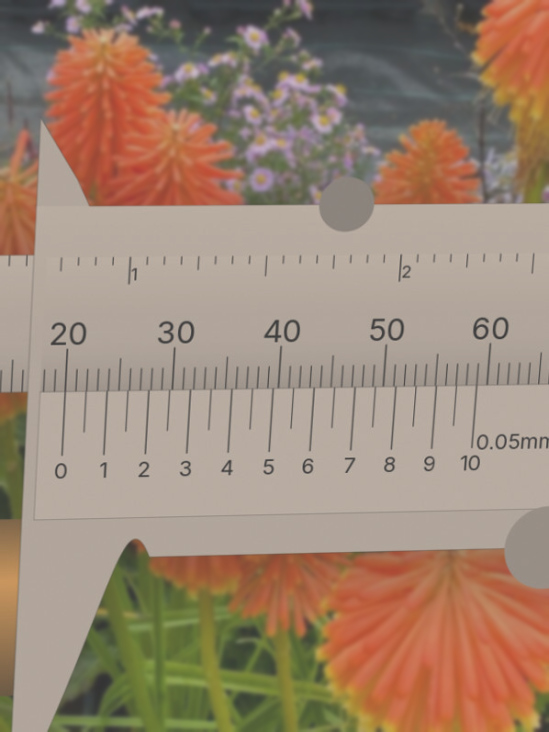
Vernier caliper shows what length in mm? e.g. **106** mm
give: **20.0** mm
